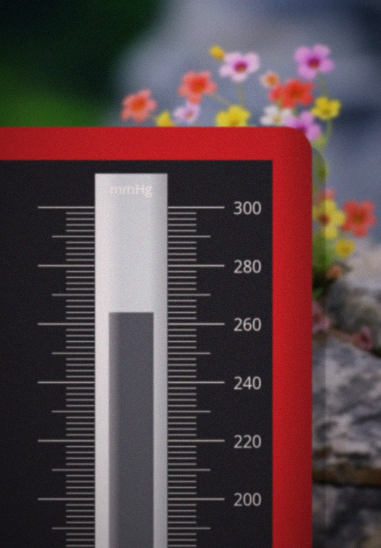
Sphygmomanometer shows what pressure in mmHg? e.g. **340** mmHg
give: **264** mmHg
